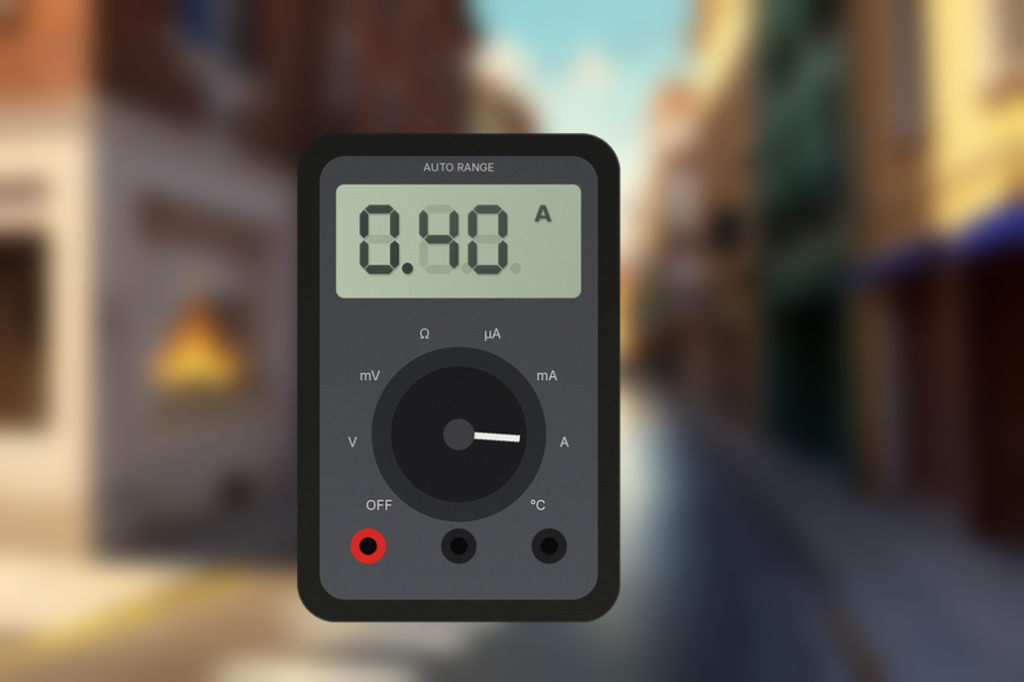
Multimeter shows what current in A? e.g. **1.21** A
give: **0.40** A
